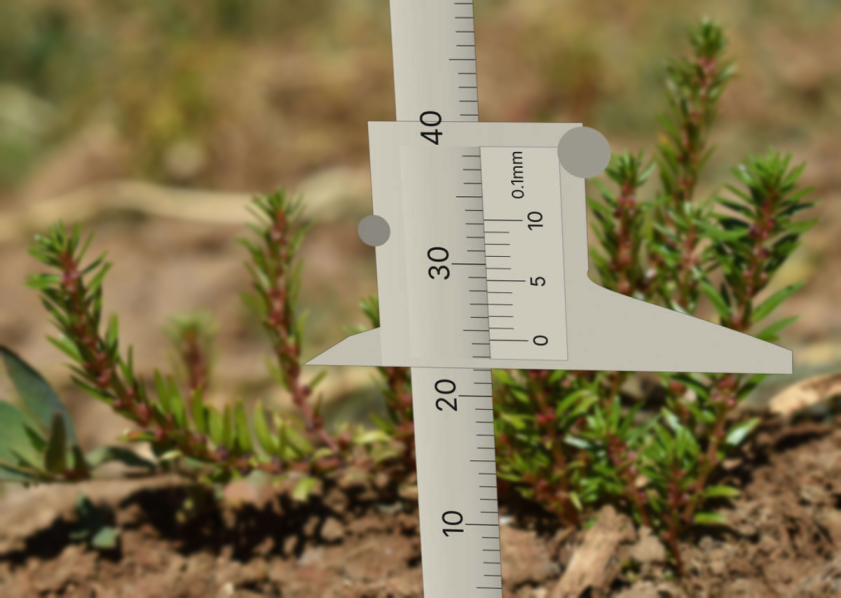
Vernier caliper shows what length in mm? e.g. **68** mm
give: **24.3** mm
